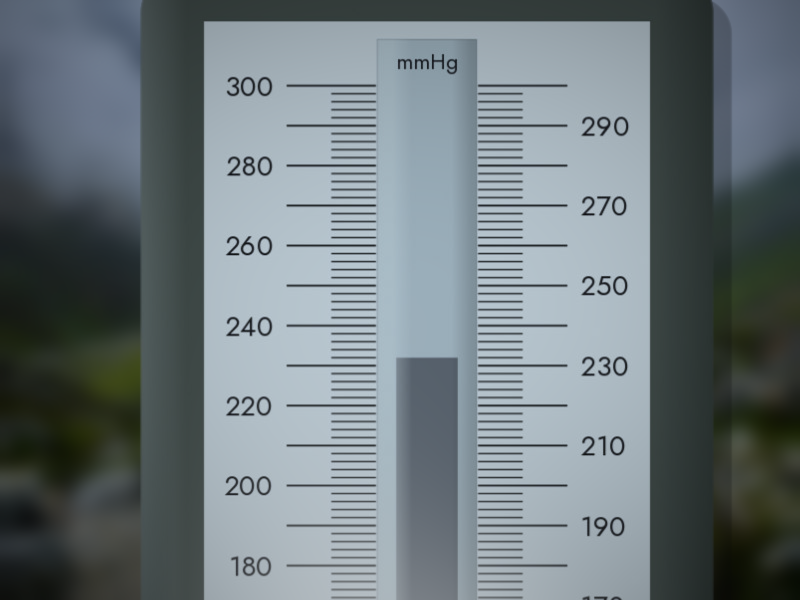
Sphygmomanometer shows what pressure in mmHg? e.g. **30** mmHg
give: **232** mmHg
